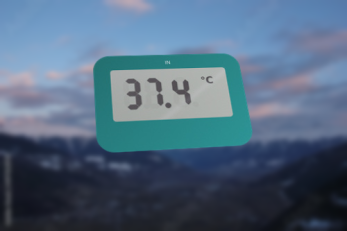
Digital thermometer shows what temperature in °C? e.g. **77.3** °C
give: **37.4** °C
